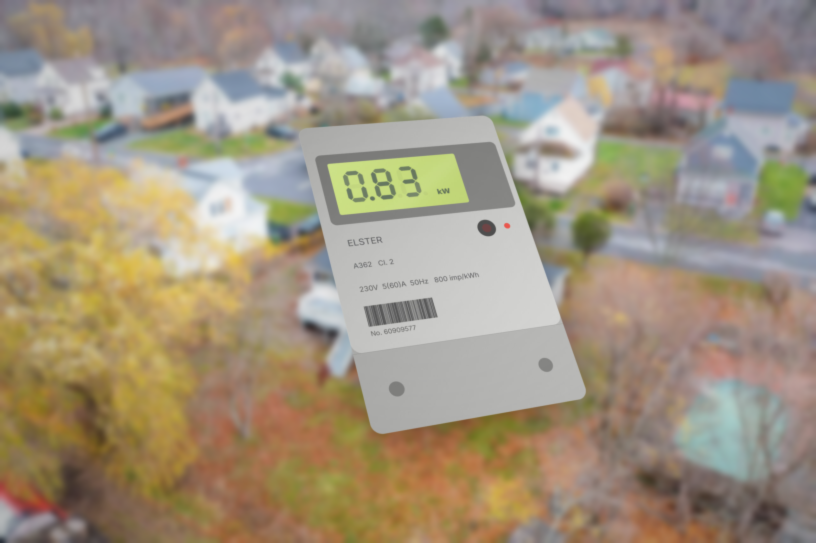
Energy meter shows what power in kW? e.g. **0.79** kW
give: **0.83** kW
